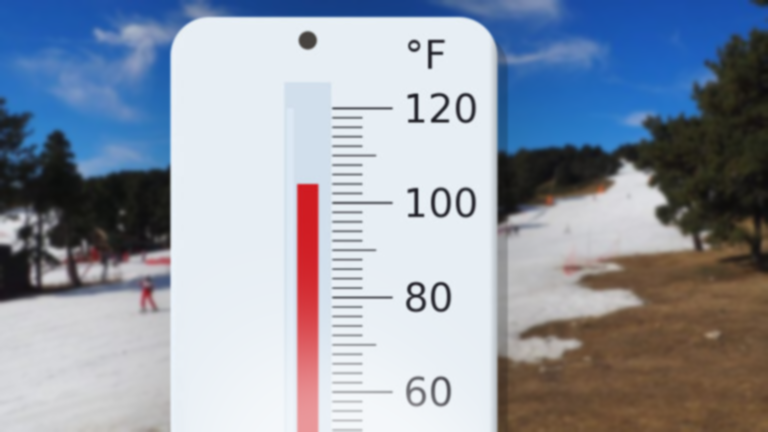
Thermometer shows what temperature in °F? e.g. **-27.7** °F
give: **104** °F
